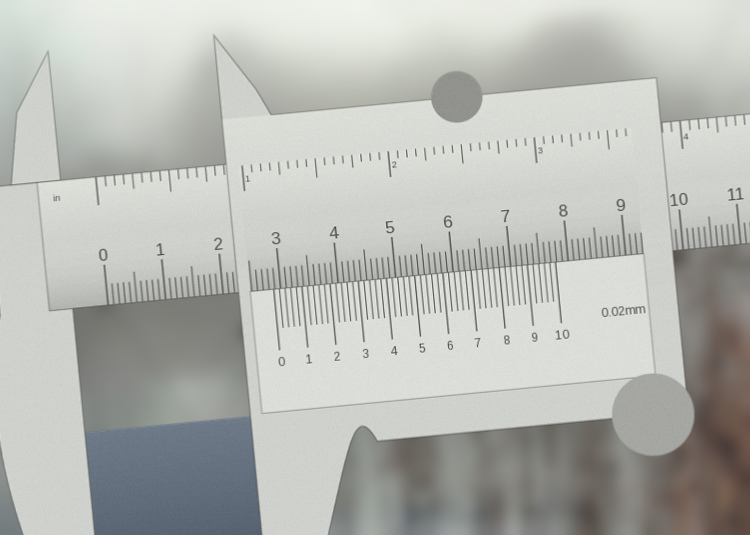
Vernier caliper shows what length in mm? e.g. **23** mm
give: **28.8** mm
